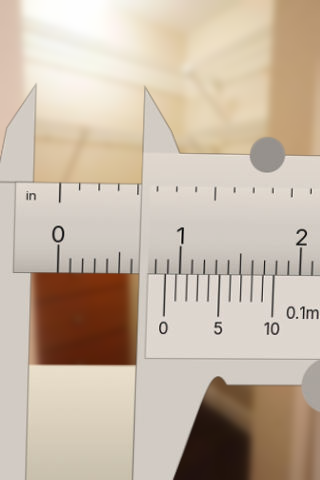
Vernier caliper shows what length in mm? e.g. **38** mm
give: **8.8** mm
